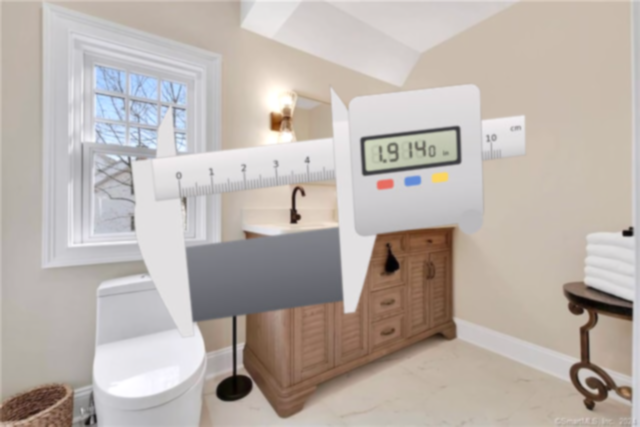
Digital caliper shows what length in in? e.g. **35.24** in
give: **1.9140** in
